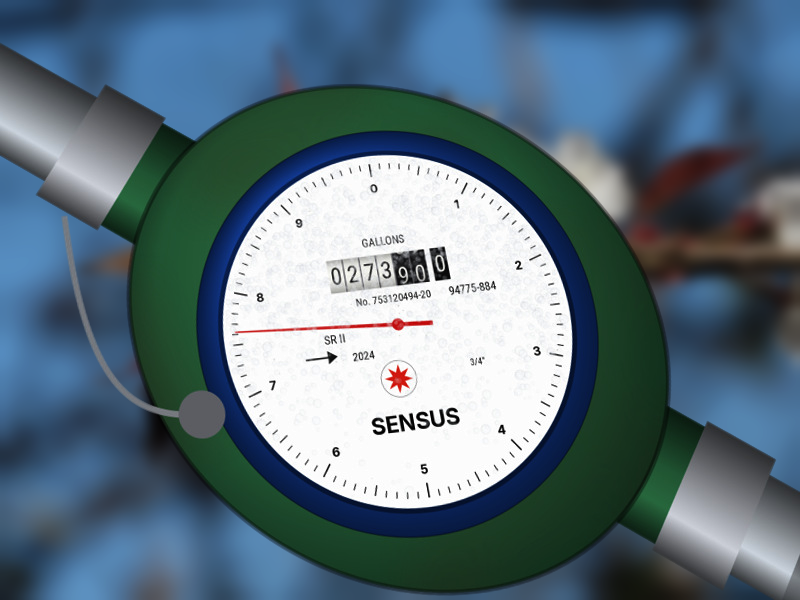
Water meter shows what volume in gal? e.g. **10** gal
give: **273897.6** gal
